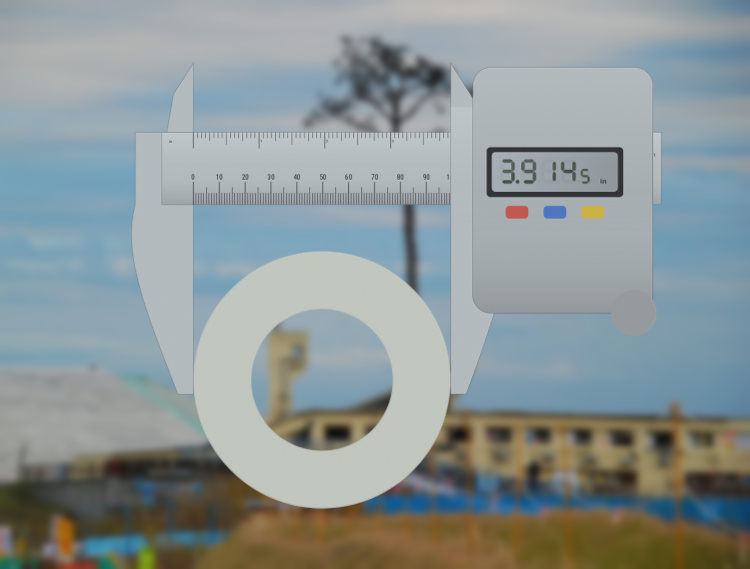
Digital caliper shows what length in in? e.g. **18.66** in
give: **3.9145** in
